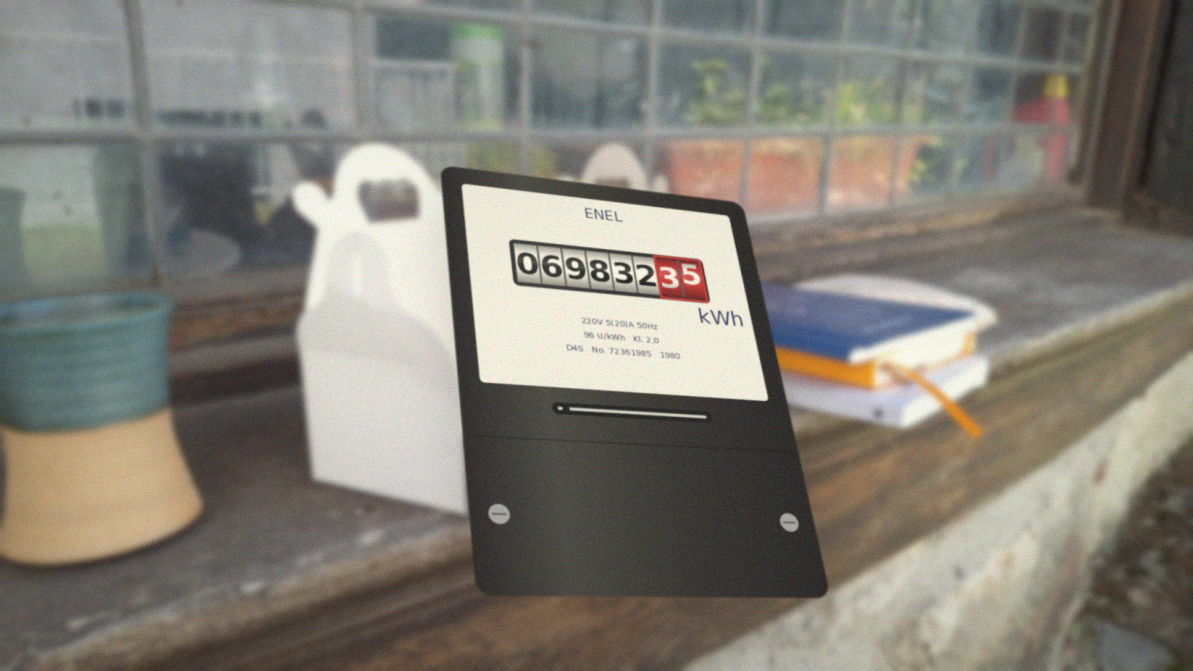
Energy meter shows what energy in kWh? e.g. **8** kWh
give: **69832.35** kWh
